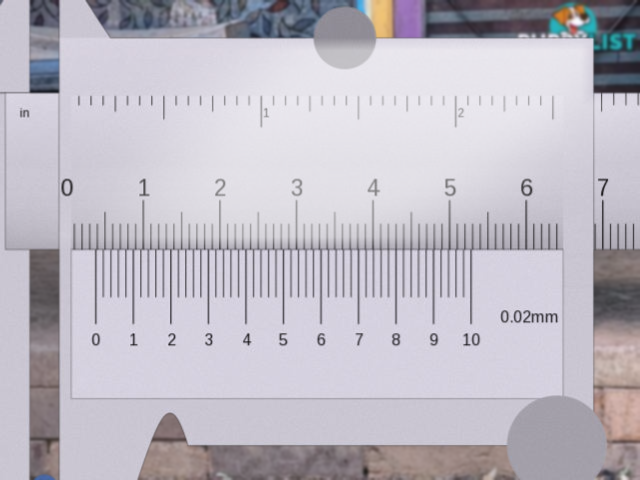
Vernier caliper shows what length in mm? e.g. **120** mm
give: **3.8** mm
